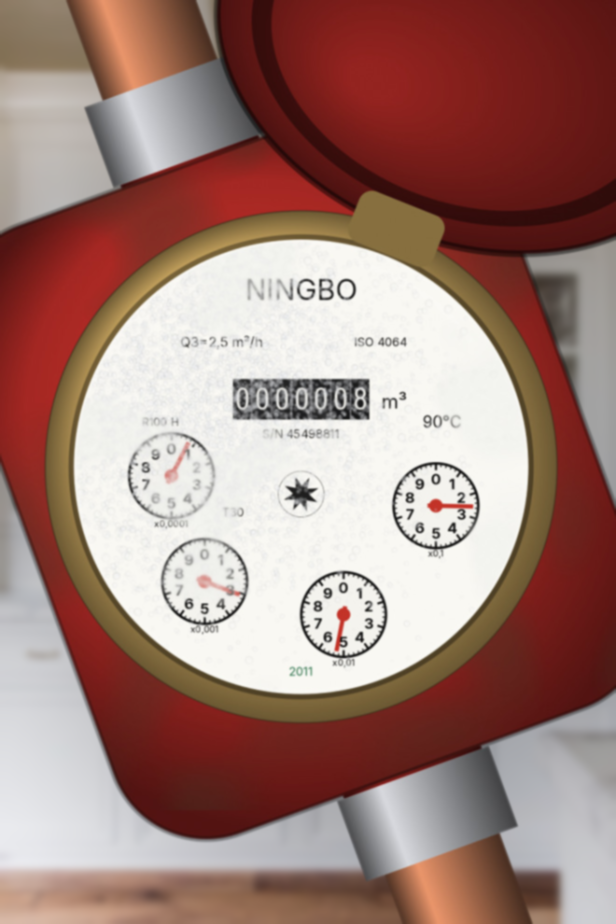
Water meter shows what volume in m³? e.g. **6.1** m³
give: **8.2530** m³
